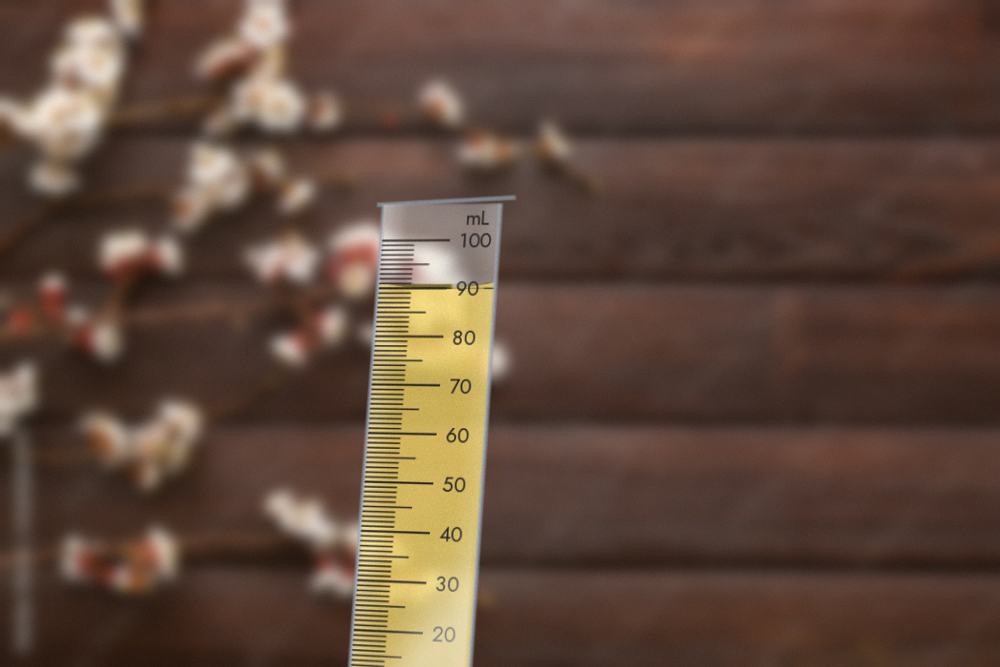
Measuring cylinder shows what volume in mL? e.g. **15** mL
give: **90** mL
